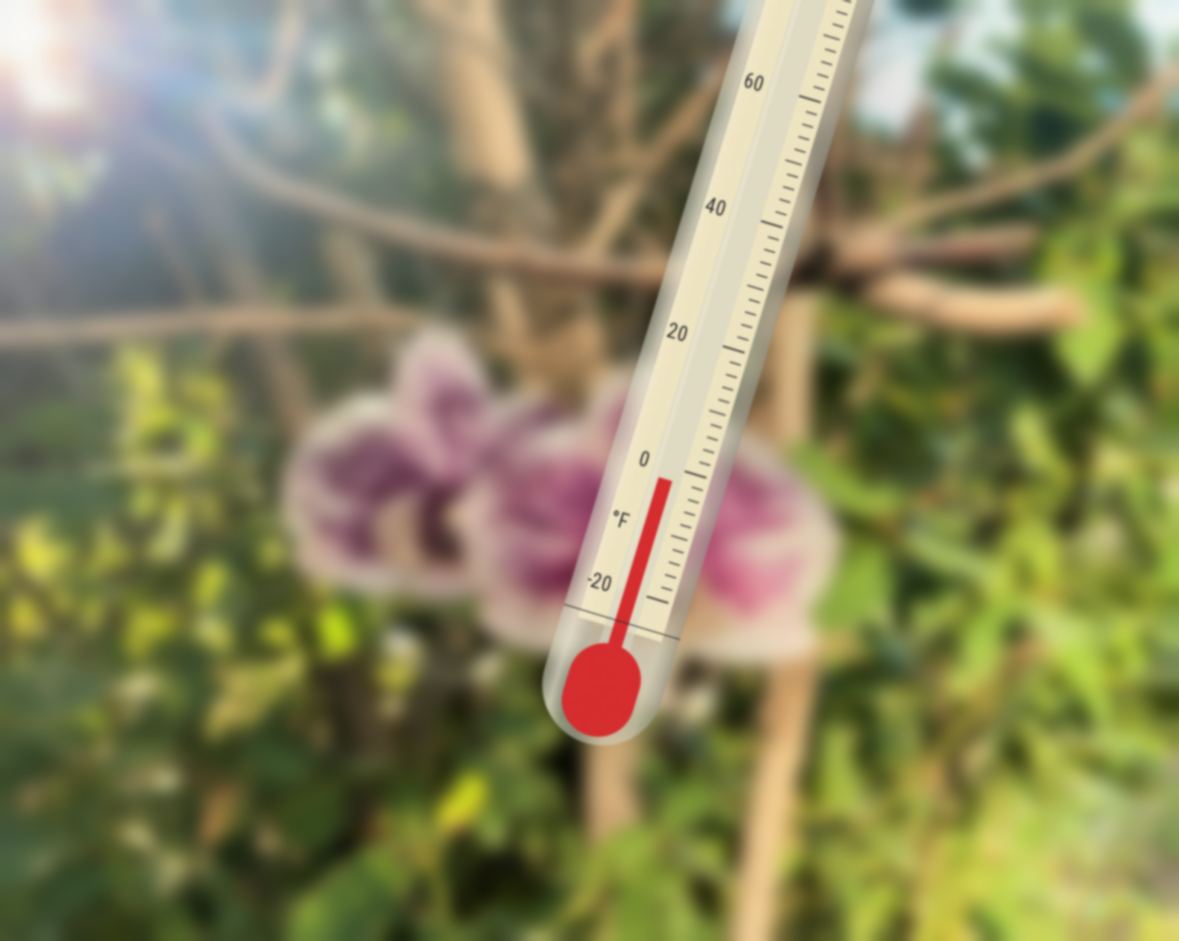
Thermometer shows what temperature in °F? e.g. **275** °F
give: **-2** °F
